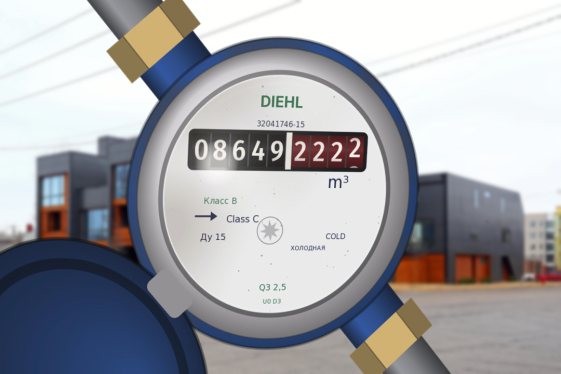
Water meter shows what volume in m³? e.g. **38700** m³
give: **8649.2222** m³
